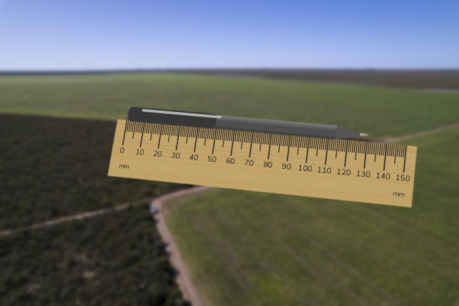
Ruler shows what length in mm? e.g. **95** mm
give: **130** mm
